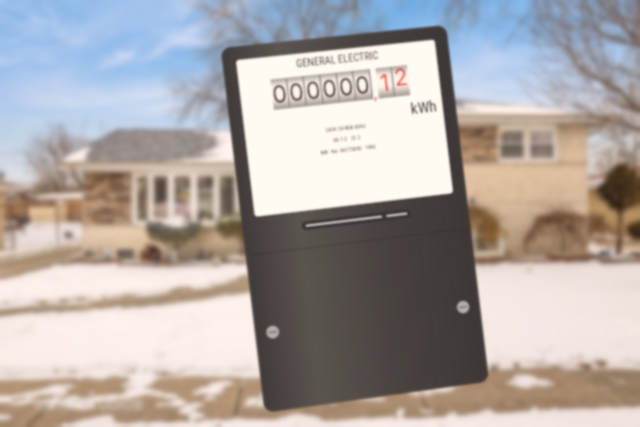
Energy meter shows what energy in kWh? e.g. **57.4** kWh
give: **0.12** kWh
